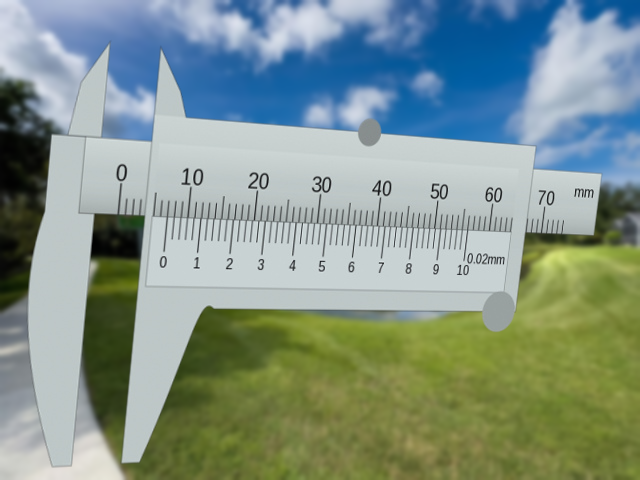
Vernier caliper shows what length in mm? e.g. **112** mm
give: **7.0** mm
